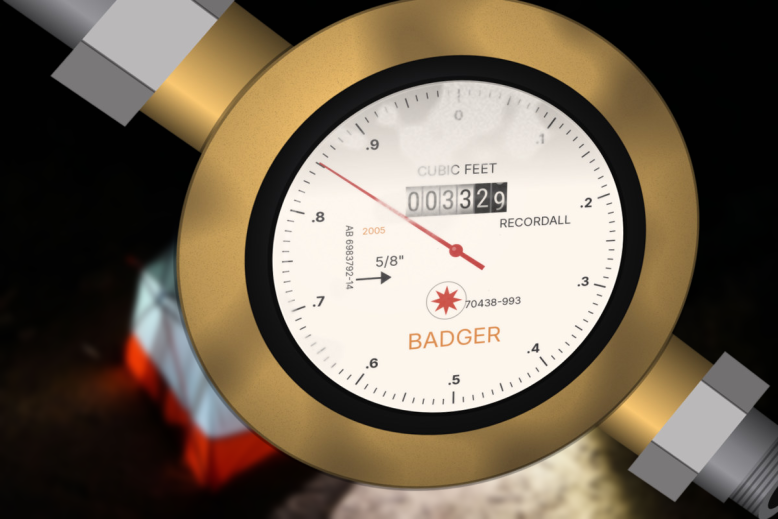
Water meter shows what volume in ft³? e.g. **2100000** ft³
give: **3328.85** ft³
